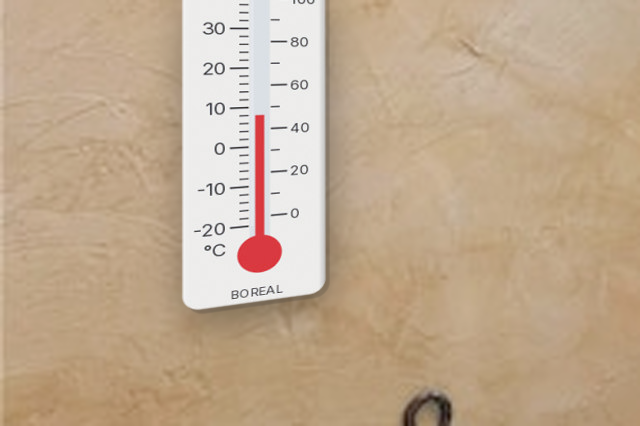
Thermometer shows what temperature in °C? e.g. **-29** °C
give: **8** °C
